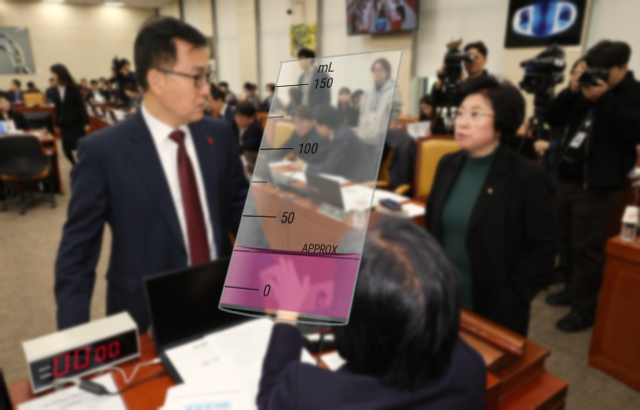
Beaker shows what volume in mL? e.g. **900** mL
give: **25** mL
